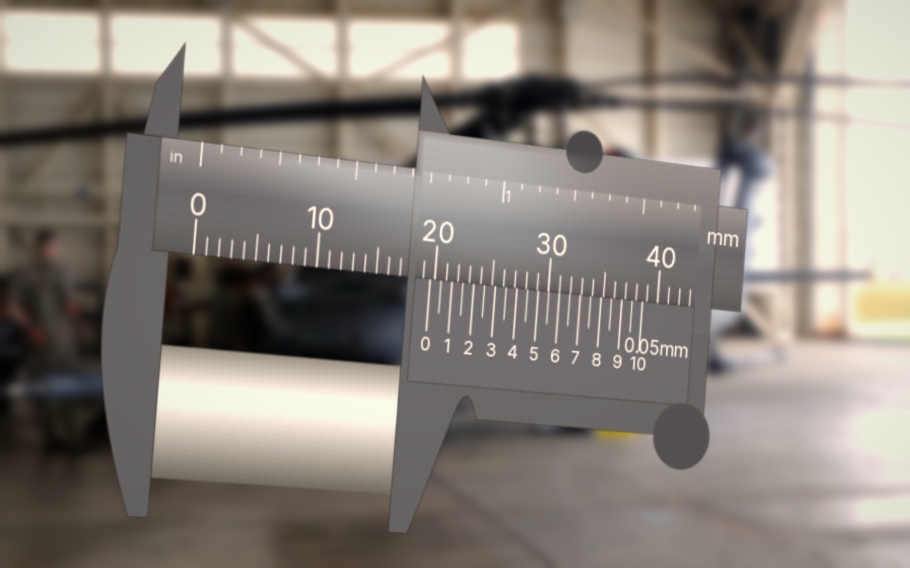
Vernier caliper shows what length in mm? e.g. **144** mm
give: **19.6** mm
